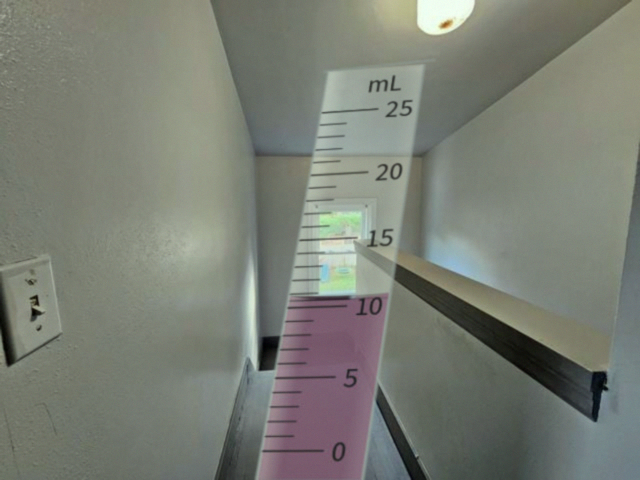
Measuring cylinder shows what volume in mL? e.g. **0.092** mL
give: **10.5** mL
